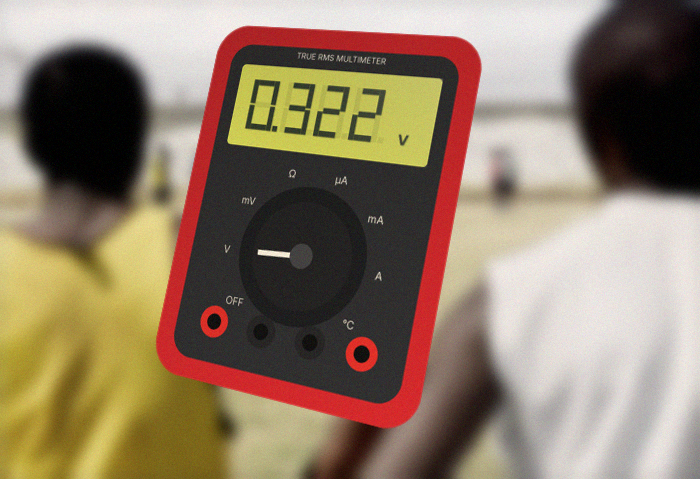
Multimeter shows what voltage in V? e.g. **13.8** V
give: **0.322** V
